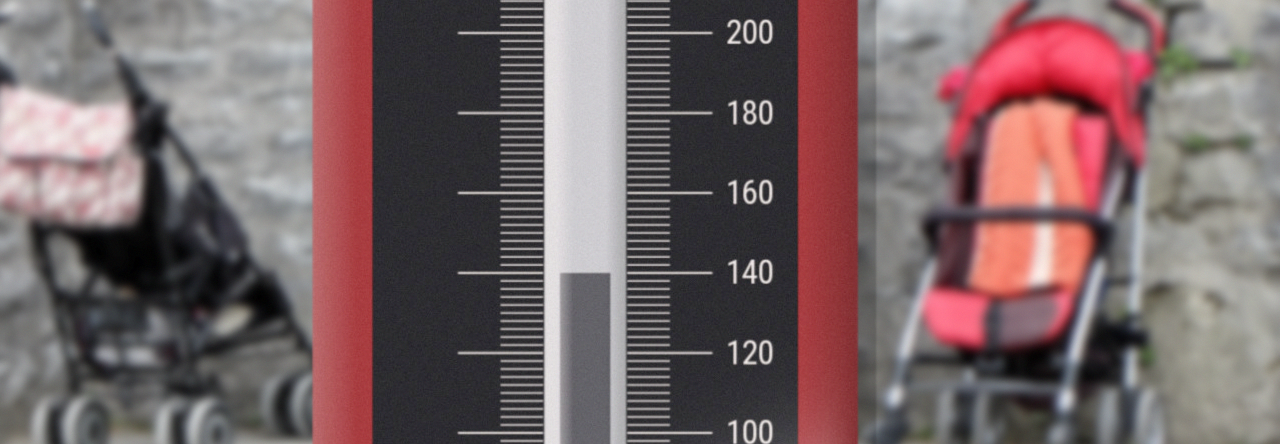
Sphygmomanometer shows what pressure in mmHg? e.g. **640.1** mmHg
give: **140** mmHg
